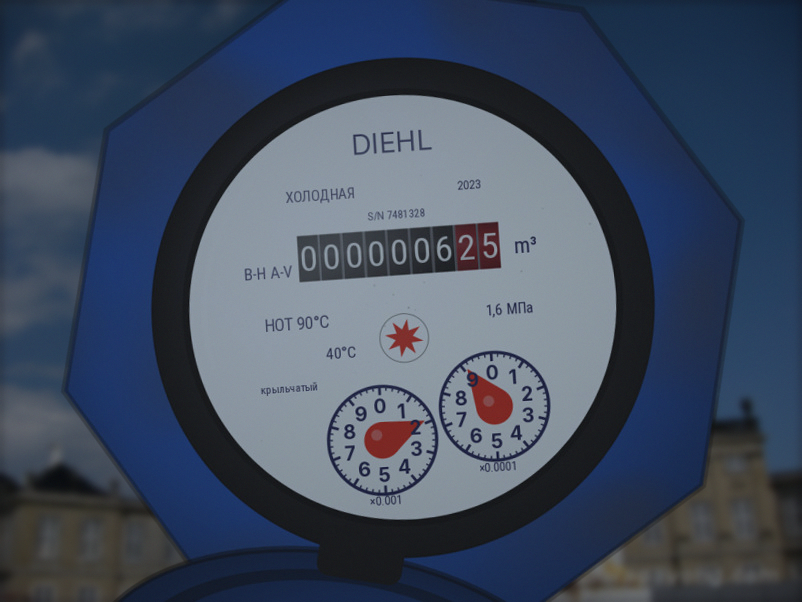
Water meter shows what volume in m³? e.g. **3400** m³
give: **6.2519** m³
